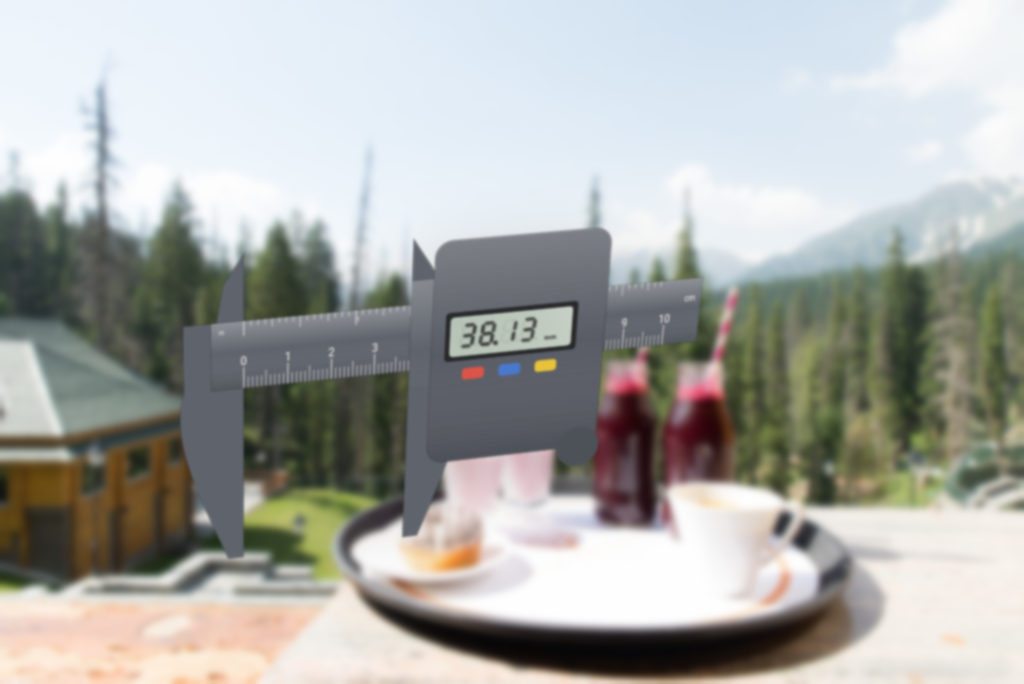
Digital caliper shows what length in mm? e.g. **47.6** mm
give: **38.13** mm
